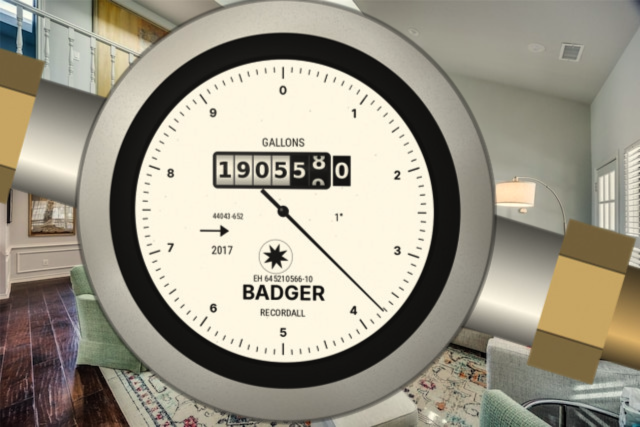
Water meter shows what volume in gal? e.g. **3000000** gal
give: **1905583.7** gal
